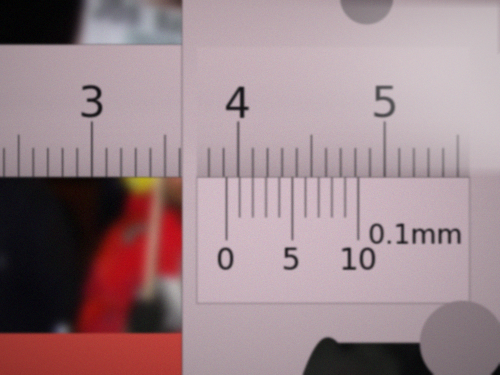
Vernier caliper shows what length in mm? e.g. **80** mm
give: **39.2** mm
